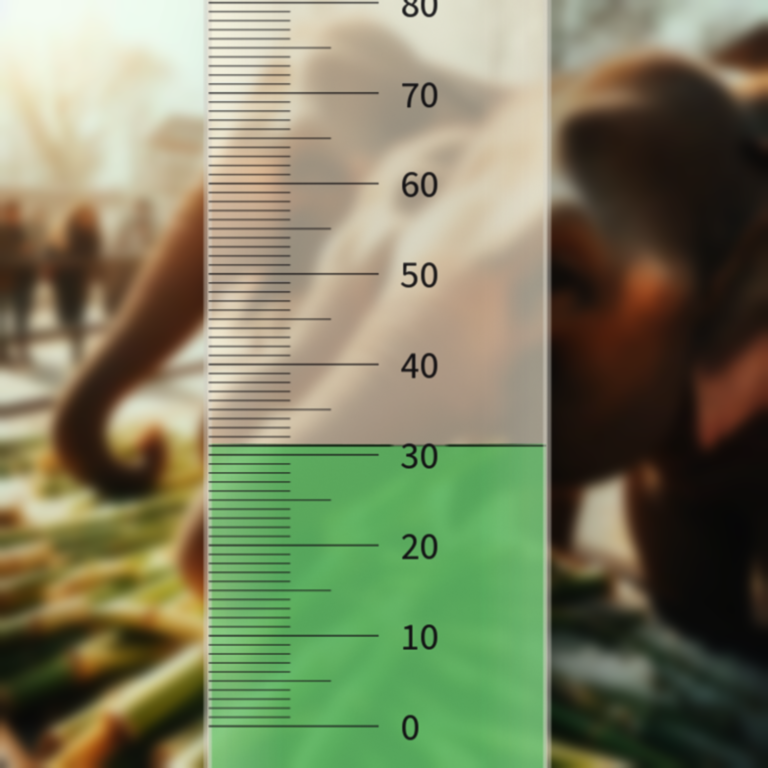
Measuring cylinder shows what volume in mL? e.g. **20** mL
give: **31** mL
